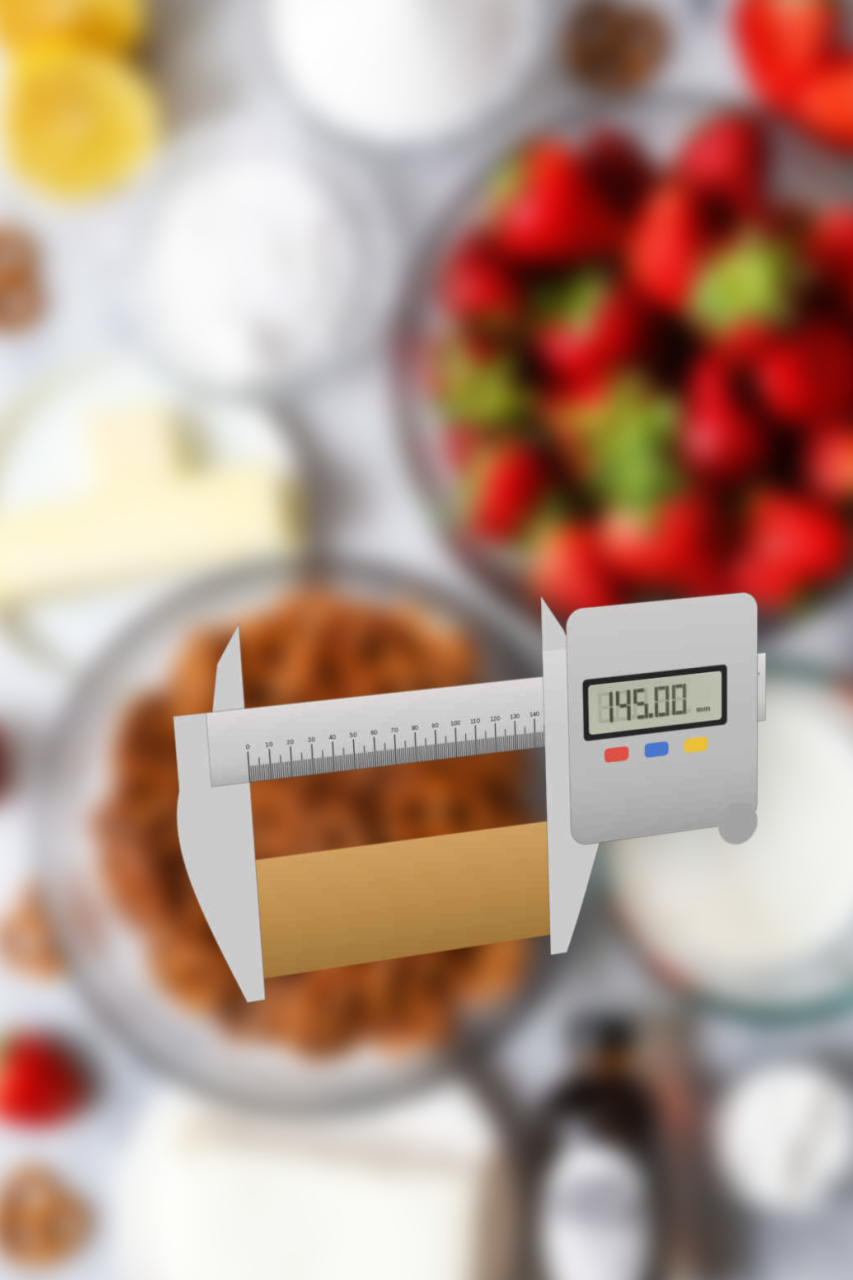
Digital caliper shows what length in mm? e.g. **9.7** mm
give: **145.00** mm
